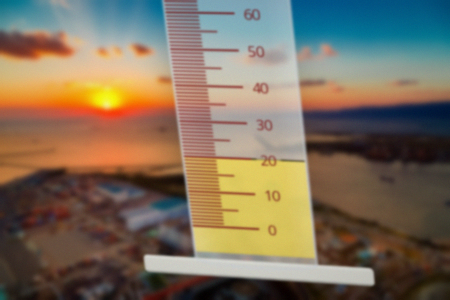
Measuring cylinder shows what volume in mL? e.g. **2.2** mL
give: **20** mL
